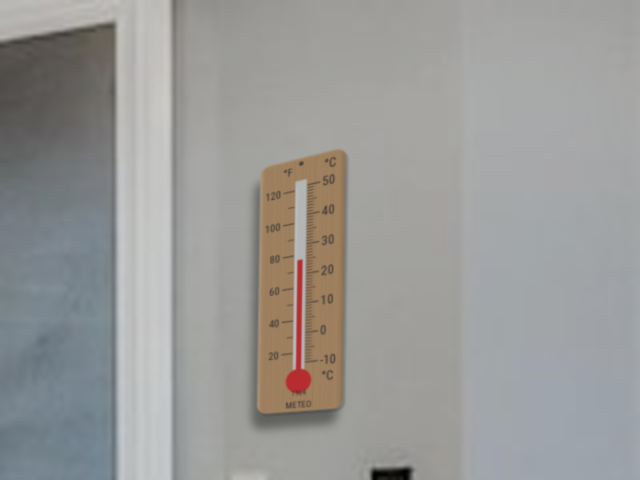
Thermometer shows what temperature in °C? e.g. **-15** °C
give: **25** °C
